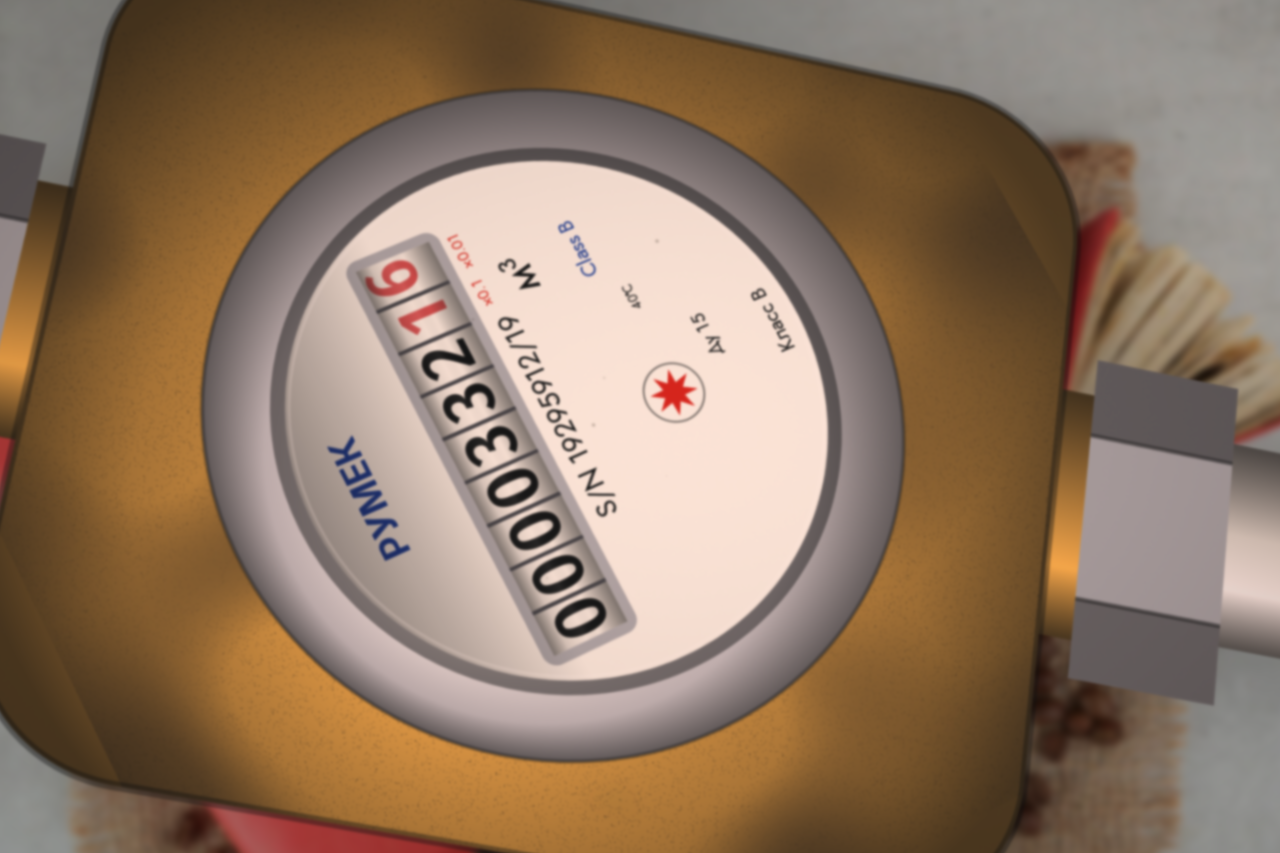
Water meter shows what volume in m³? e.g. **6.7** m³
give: **332.16** m³
